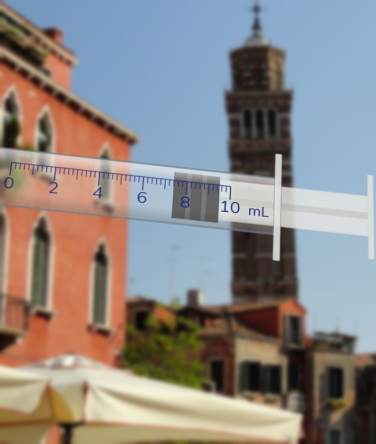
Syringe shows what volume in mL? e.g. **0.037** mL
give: **7.4** mL
